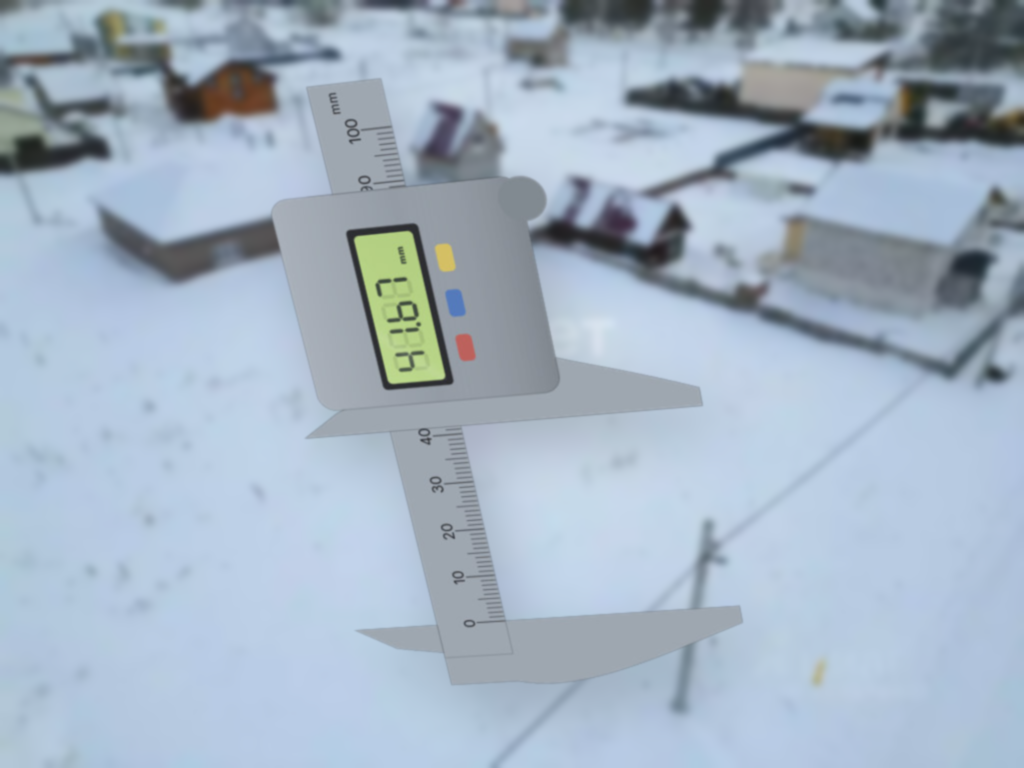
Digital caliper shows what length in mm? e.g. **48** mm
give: **41.67** mm
